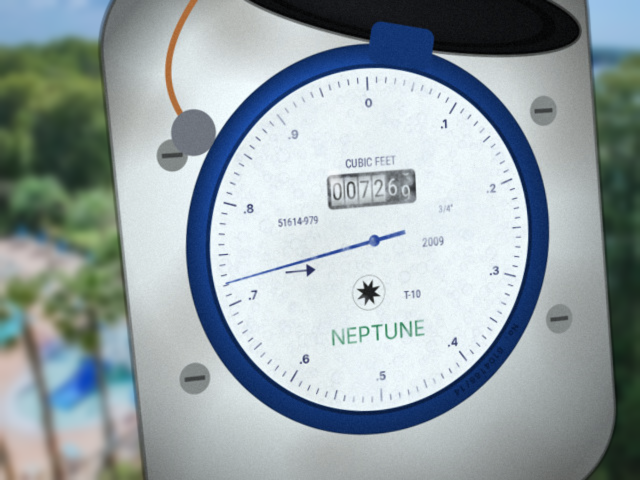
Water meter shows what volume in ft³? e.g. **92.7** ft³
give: **7268.72** ft³
